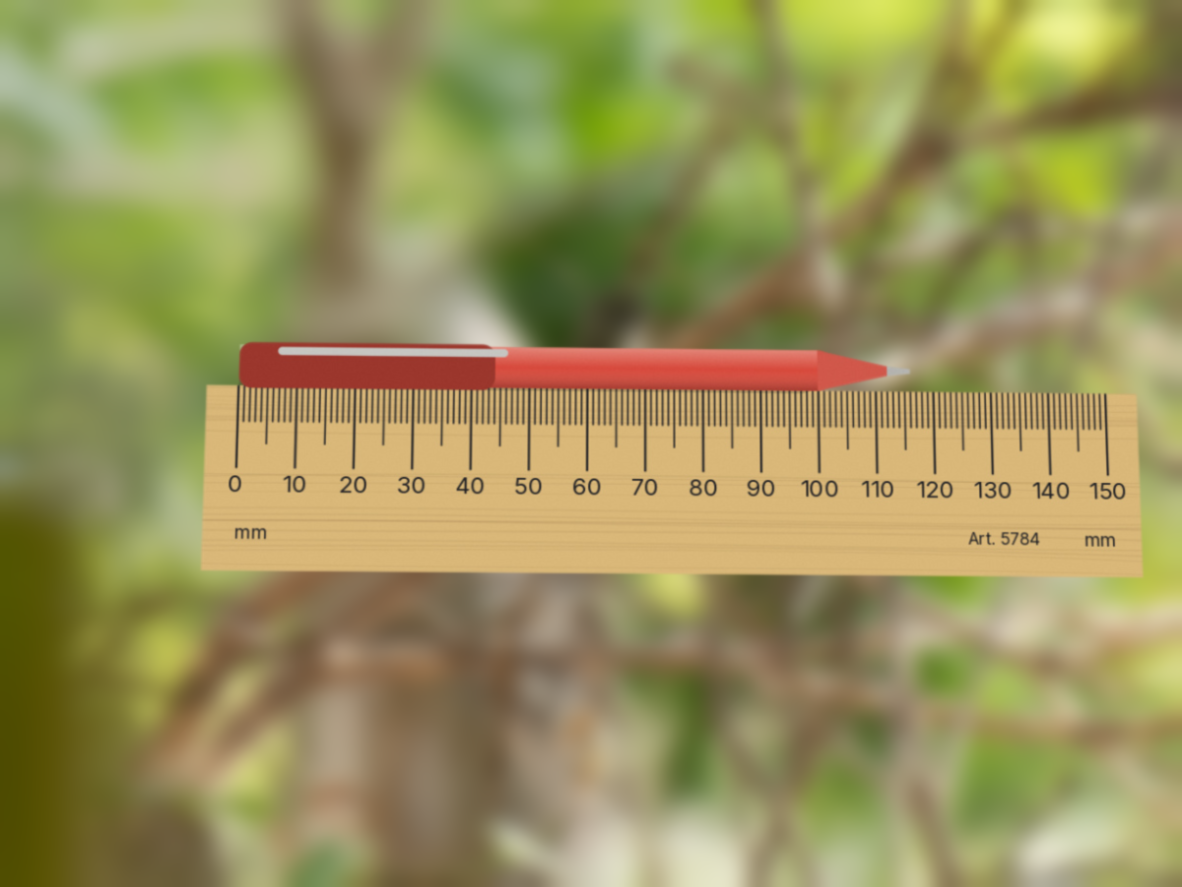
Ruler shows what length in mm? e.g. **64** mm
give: **116** mm
